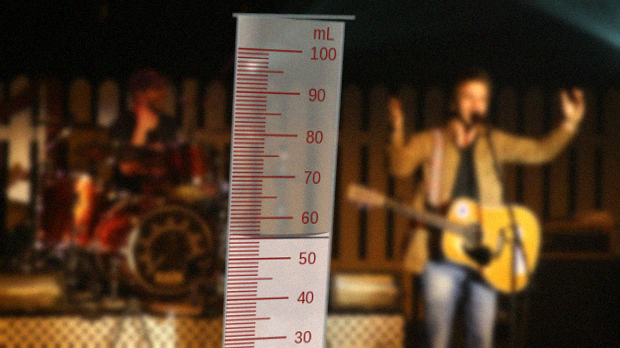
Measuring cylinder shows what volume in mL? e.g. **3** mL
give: **55** mL
